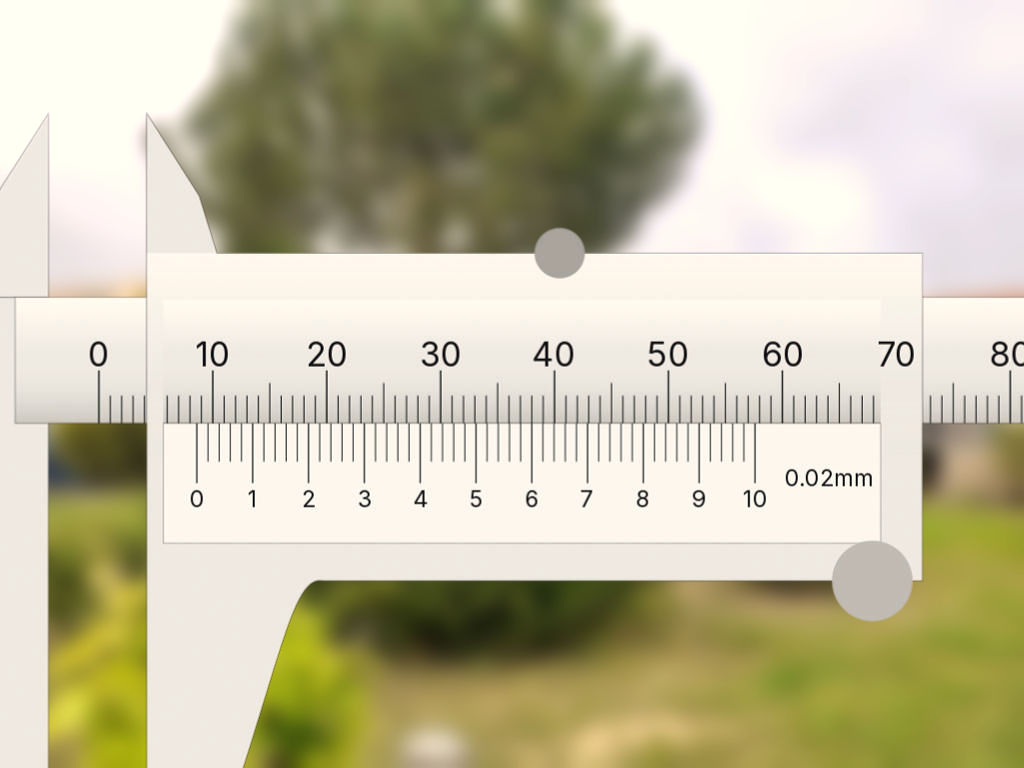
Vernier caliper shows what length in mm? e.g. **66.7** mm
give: **8.6** mm
